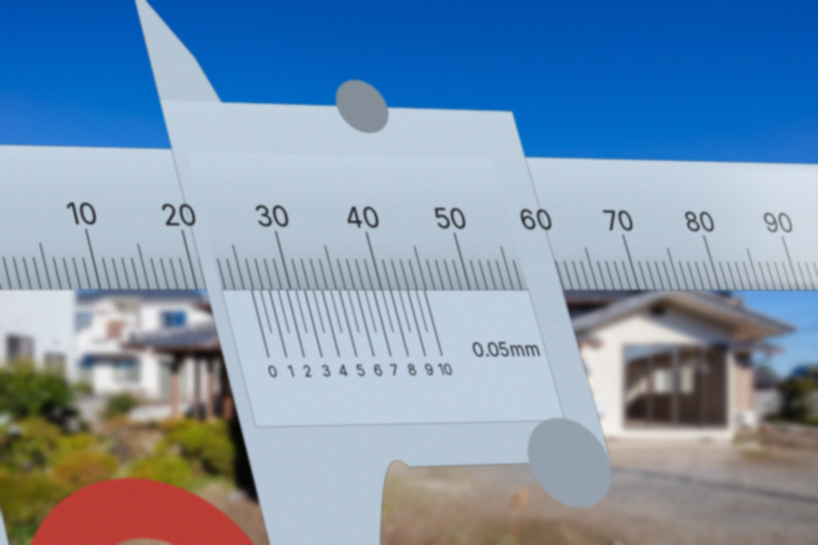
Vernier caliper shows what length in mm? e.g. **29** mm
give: **25.8** mm
